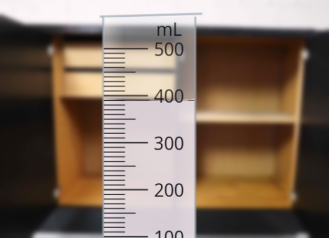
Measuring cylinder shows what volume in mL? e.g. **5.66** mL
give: **390** mL
